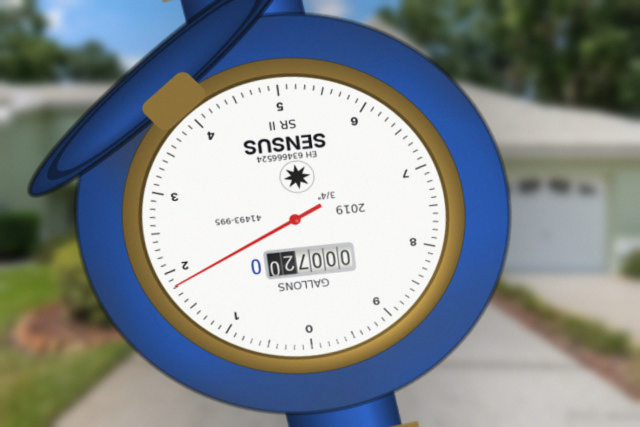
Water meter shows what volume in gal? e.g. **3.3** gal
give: **7201.8** gal
